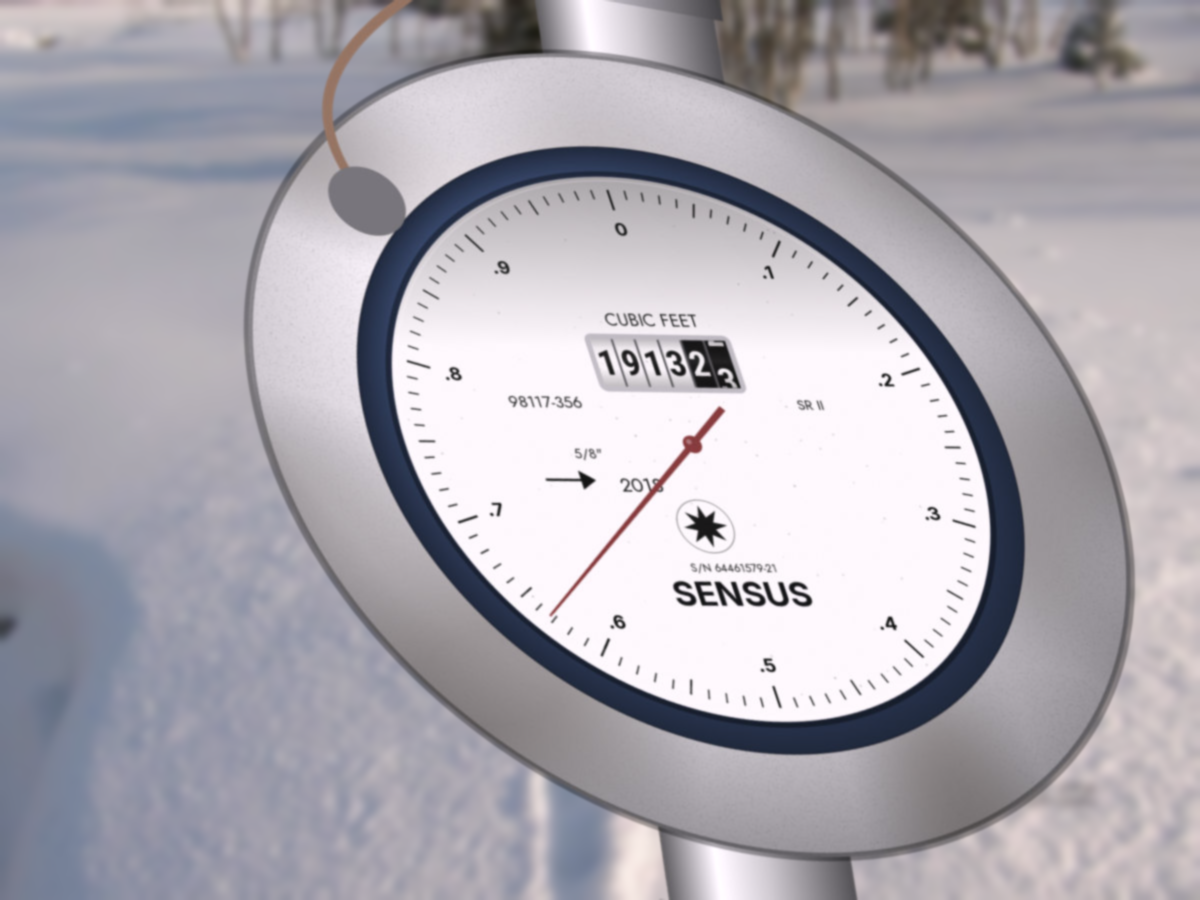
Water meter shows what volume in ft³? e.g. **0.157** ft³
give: **191322.63** ft³
